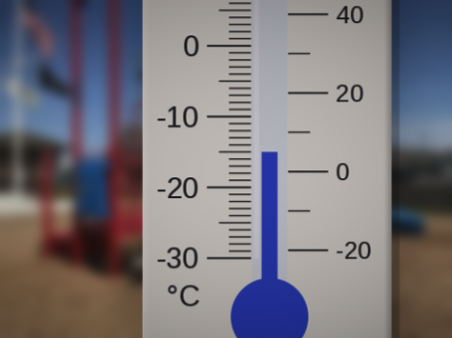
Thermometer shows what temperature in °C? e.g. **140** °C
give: **-15** °C
